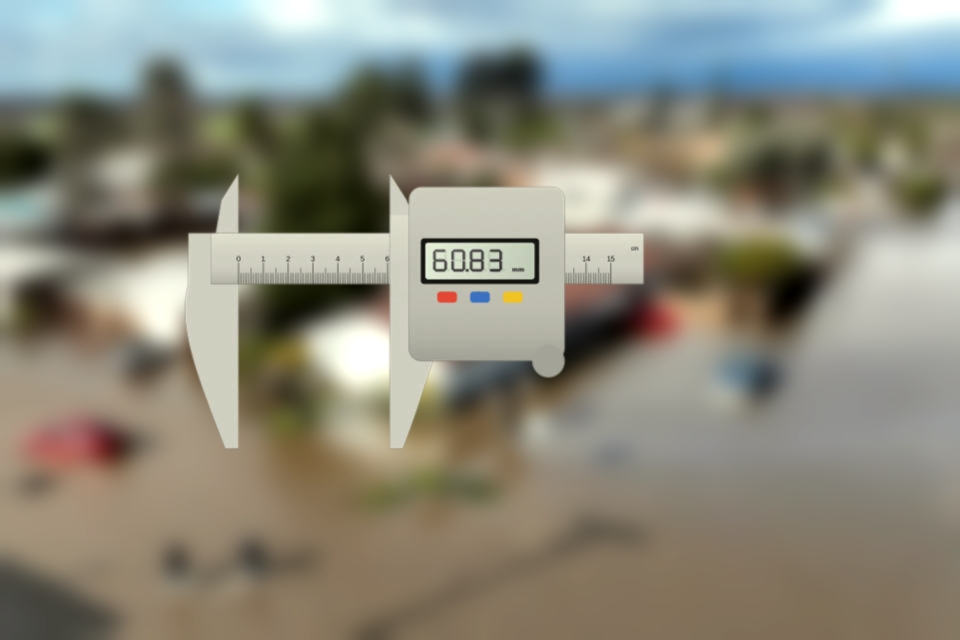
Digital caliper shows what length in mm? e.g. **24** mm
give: **60.83** mm
